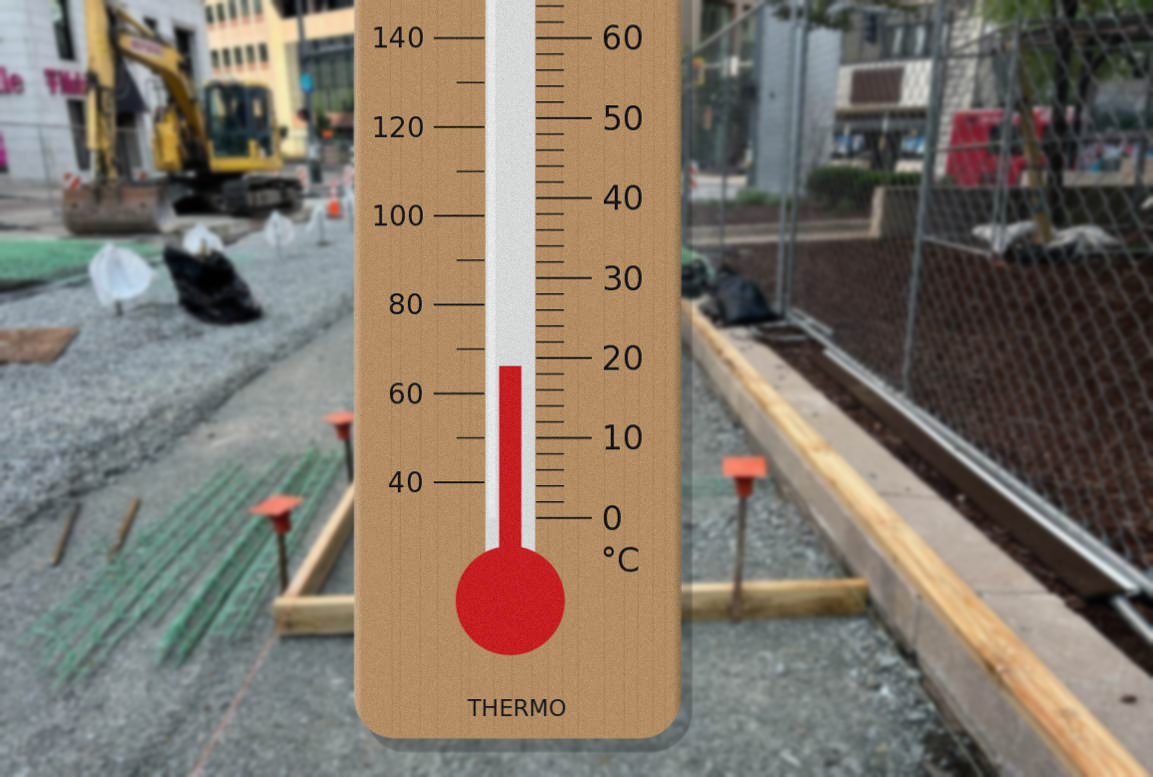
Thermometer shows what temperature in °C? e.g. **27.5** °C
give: **19** °C
